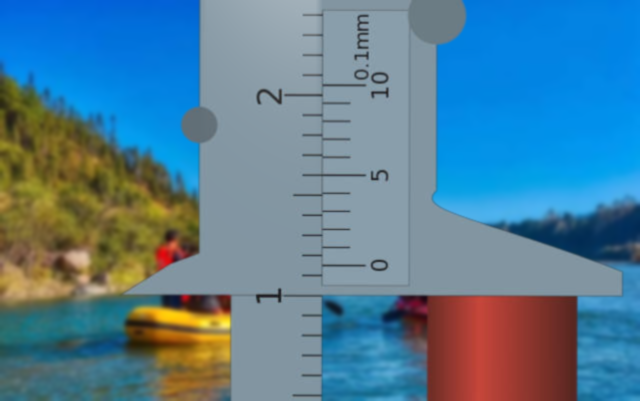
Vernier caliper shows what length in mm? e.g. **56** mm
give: **11.5** mm
